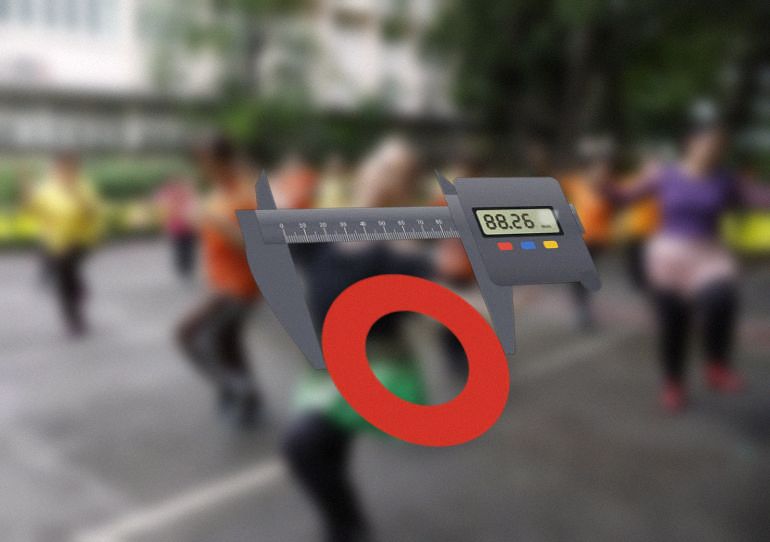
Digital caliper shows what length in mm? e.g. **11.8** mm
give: **88.26** mm
